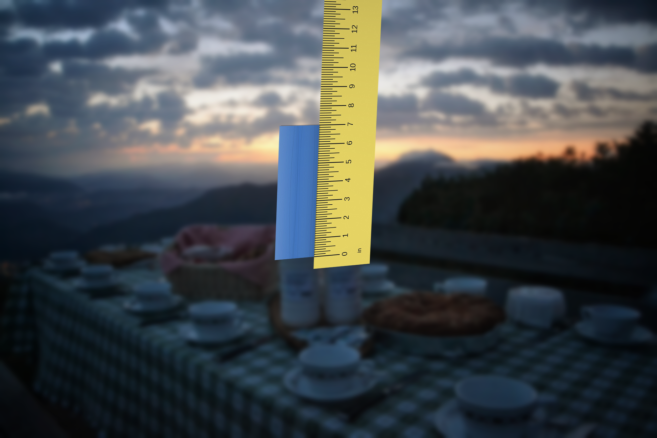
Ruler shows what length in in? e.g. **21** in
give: **7** in
